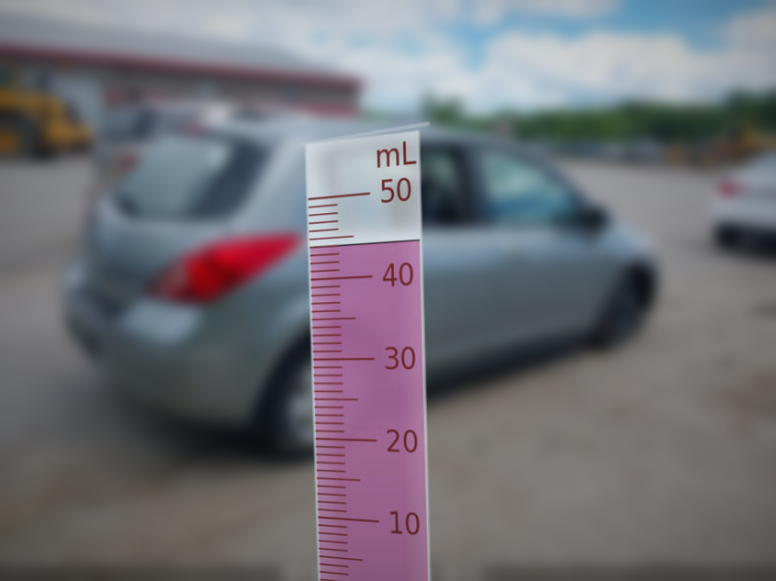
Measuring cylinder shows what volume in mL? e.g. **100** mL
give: **44** mL
